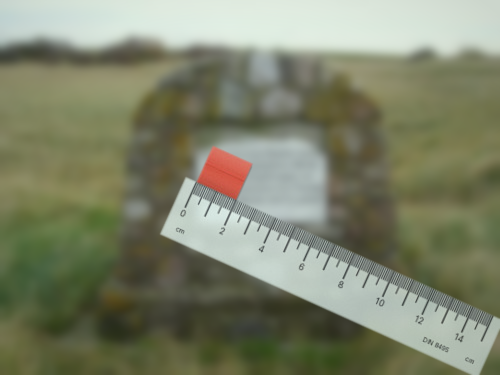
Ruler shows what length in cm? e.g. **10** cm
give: **2** cm
